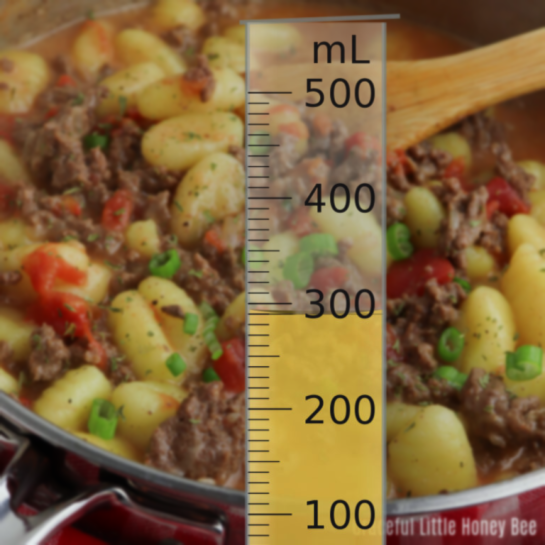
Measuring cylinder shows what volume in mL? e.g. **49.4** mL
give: **290** mL
